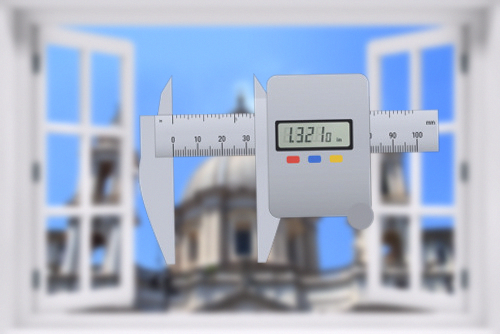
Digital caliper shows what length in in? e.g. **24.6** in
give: **1.3210** in
